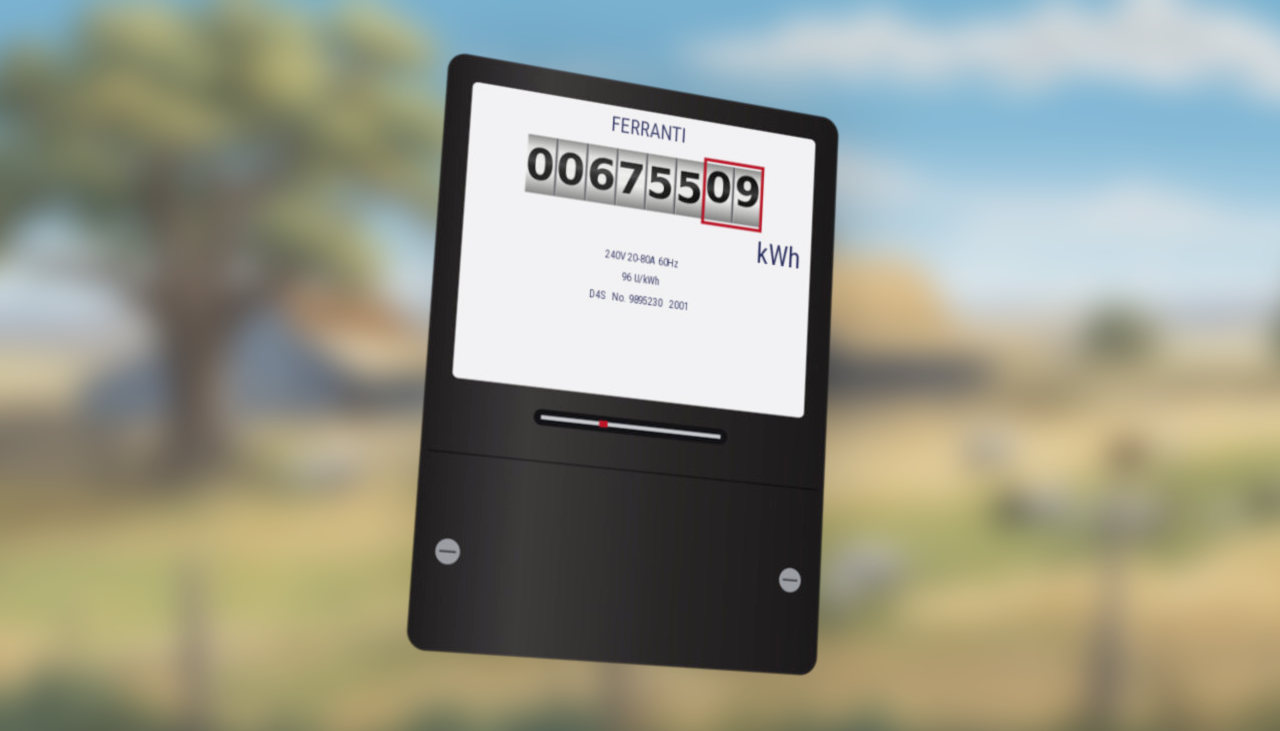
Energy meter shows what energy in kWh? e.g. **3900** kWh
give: **6755.09** kWh
